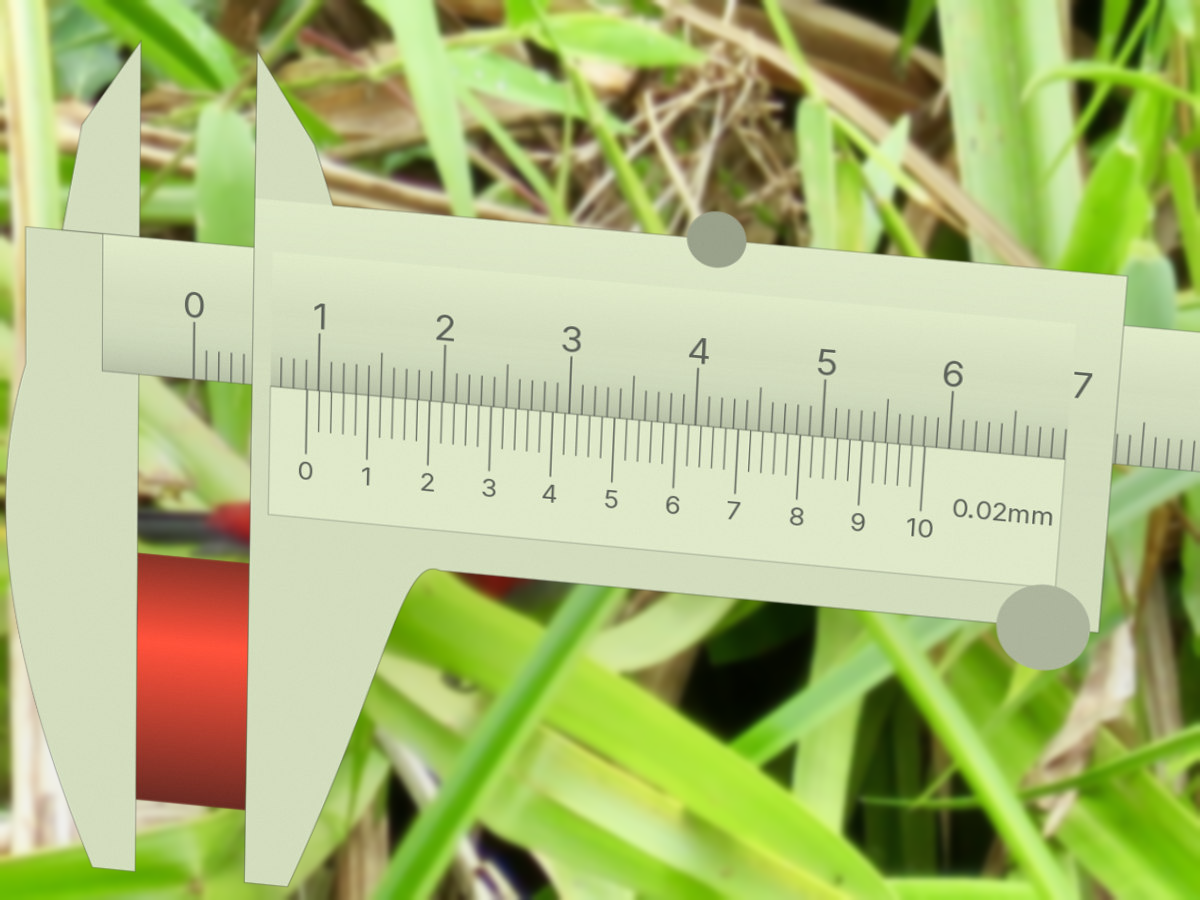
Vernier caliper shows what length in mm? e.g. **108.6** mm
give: **9.1** mm
